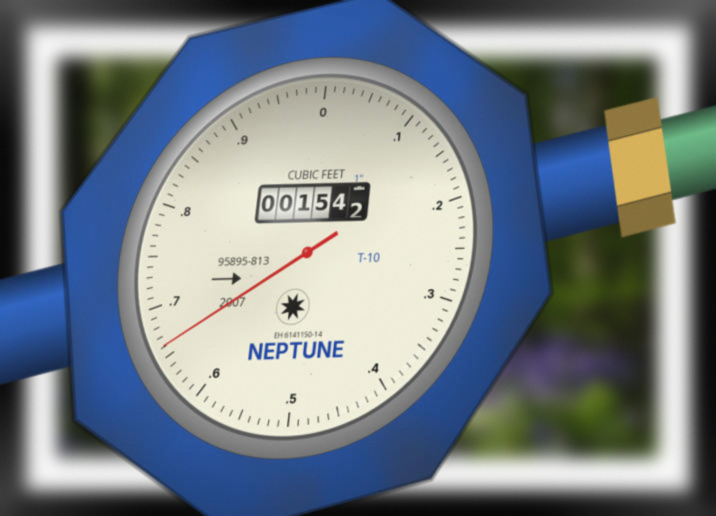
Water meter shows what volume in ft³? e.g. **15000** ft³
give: **1541.66** ft³
